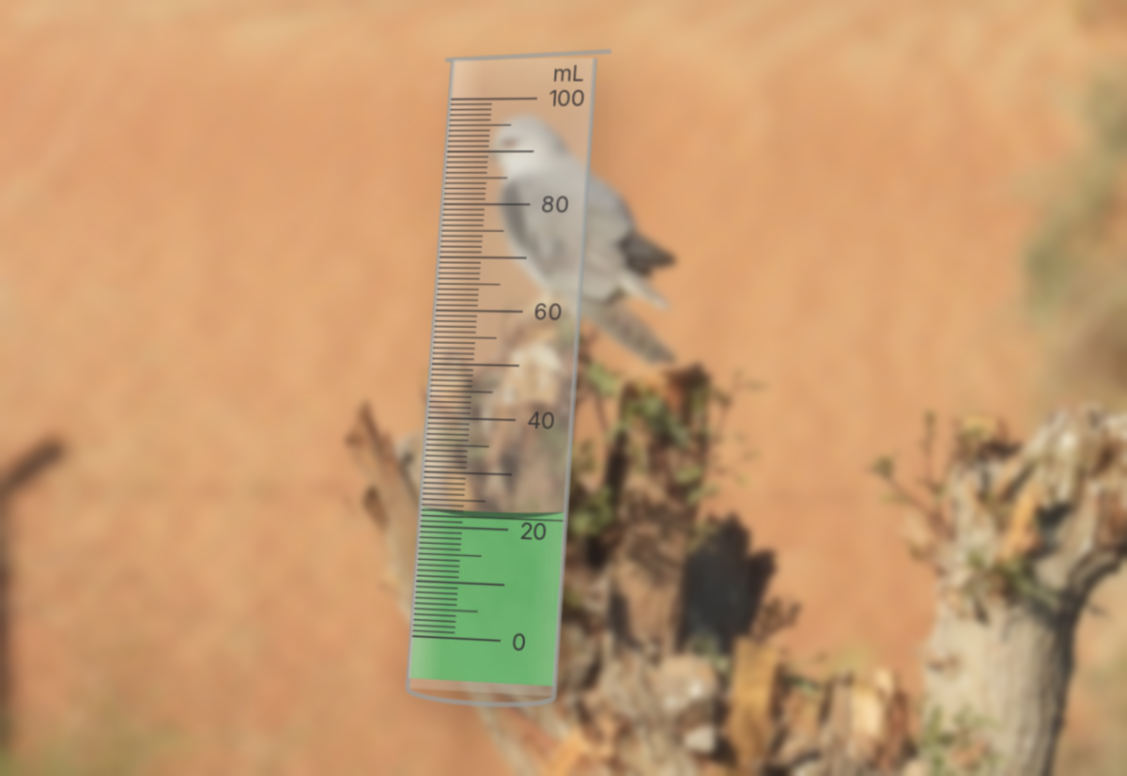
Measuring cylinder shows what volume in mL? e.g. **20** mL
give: **22** mL
